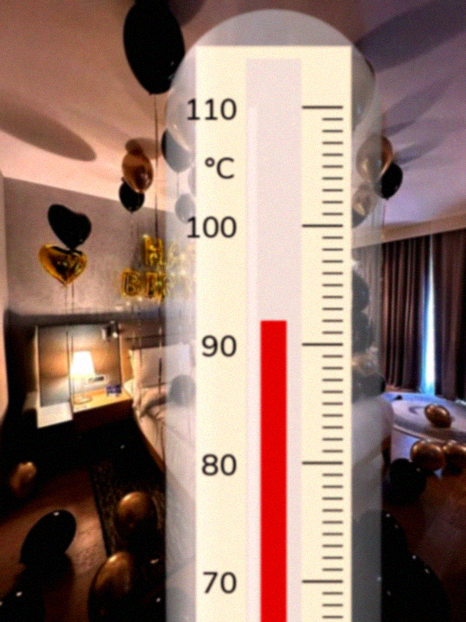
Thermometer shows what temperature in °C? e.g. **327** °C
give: **92** °C
